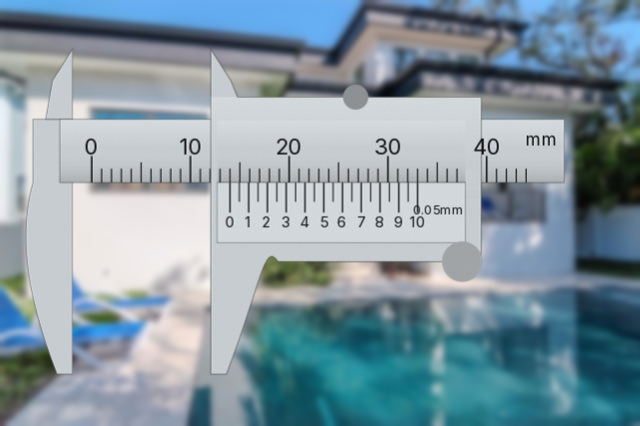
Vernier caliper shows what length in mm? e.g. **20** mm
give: **14.0** mm
